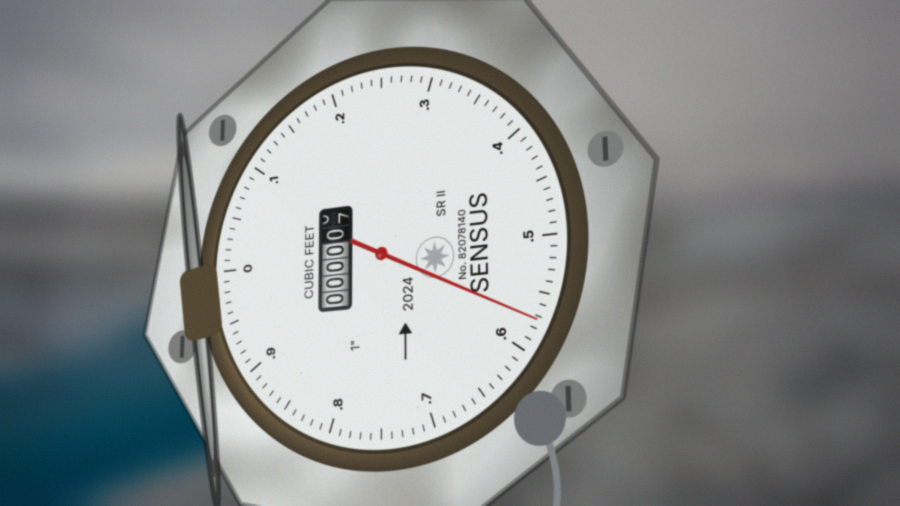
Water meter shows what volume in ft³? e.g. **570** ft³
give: **6.57** ft³
